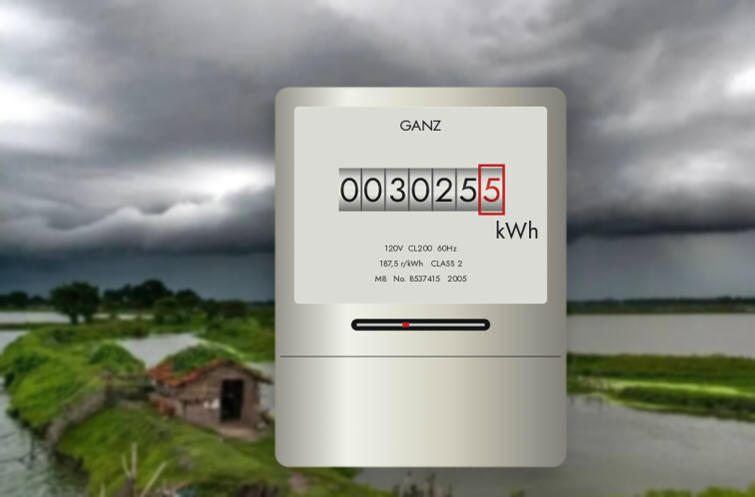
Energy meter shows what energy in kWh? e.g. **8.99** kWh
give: **3025.5** kWh
